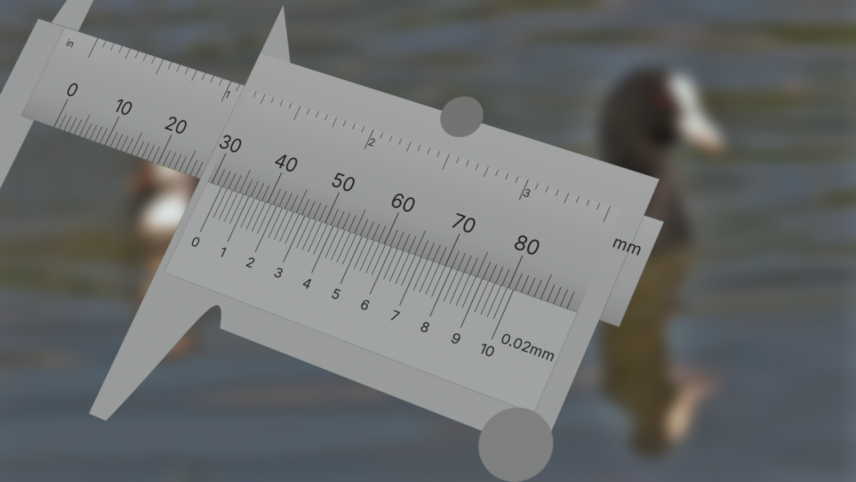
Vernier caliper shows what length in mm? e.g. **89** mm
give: **31.8** mm
